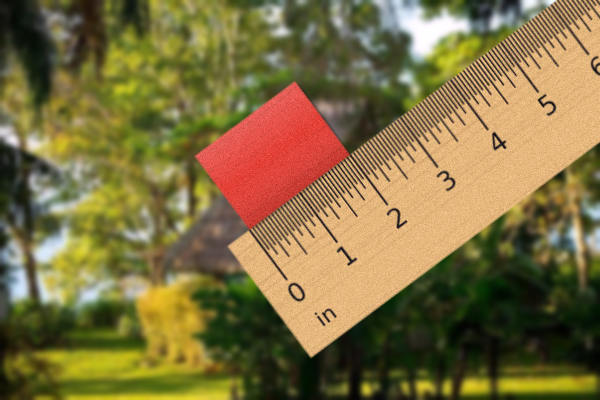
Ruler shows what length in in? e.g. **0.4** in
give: **2** in
